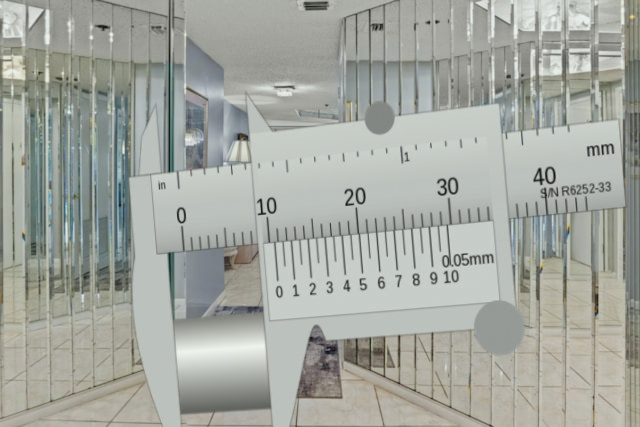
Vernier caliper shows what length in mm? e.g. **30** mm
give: **10.6** mm
